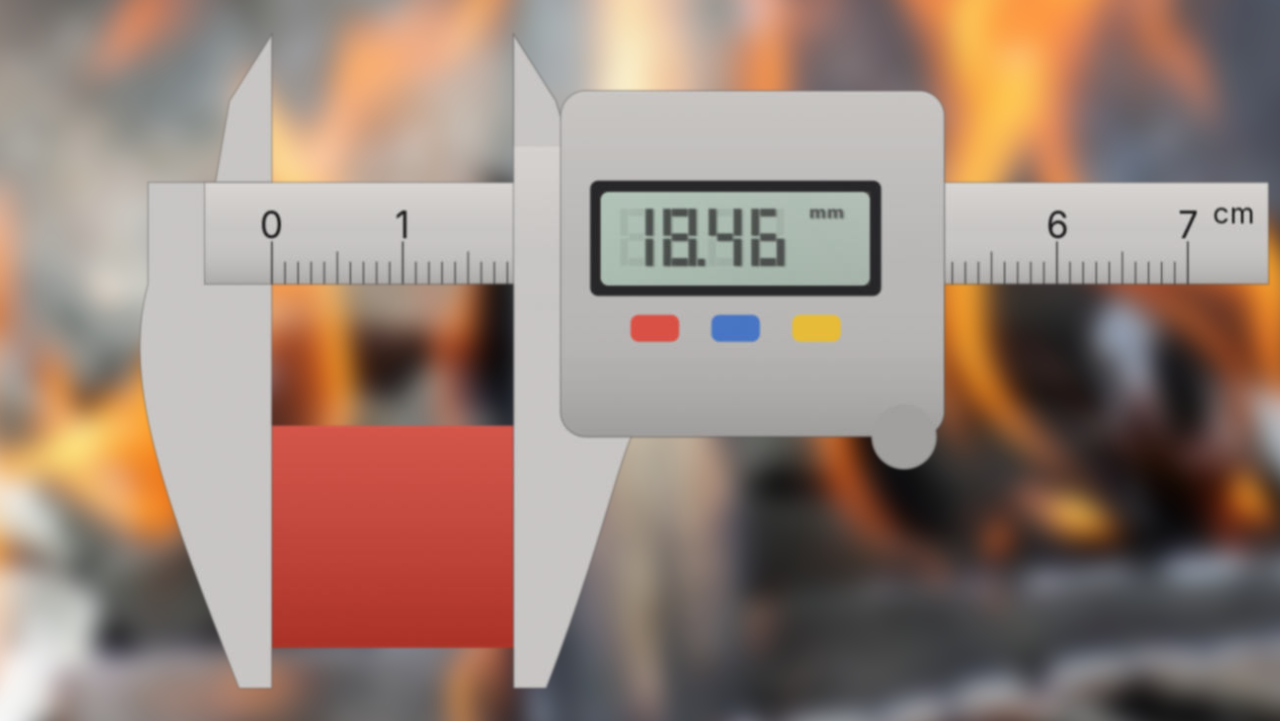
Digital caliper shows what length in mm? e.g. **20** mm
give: **18.46** mm
